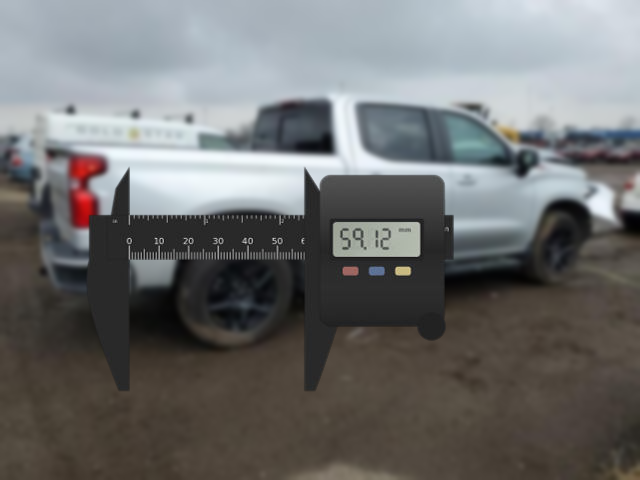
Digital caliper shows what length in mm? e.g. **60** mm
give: **59.12** mm
